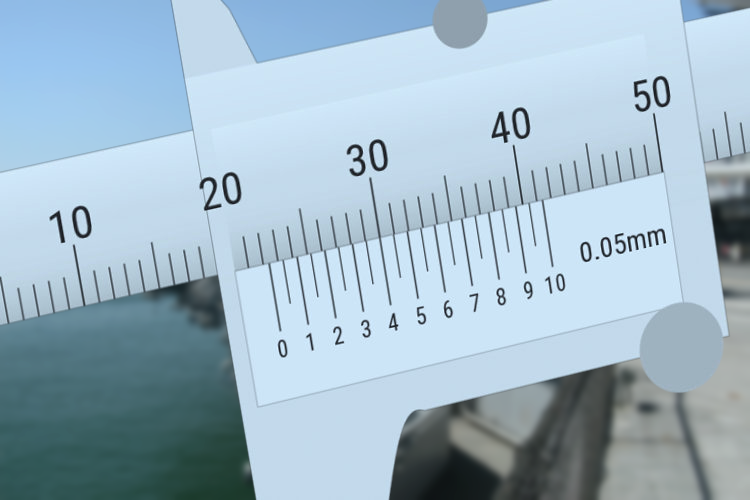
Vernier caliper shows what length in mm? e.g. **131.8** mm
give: **22.4** mm
